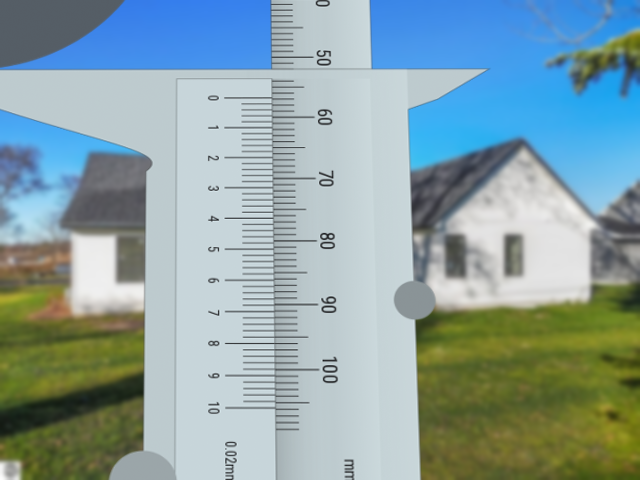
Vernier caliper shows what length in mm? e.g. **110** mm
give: **56.8** mm
